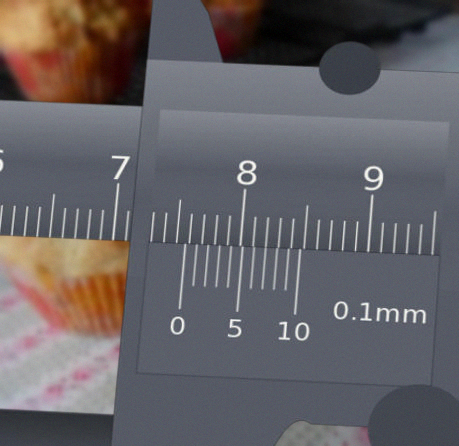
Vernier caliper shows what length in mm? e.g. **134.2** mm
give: **75.7** mm
